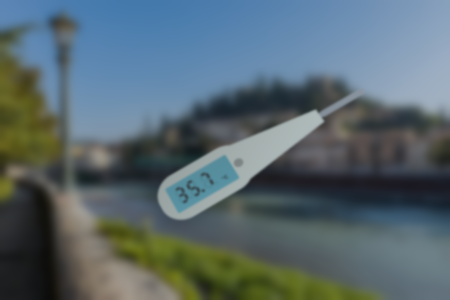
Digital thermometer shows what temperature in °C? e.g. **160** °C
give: **35.7** °C
